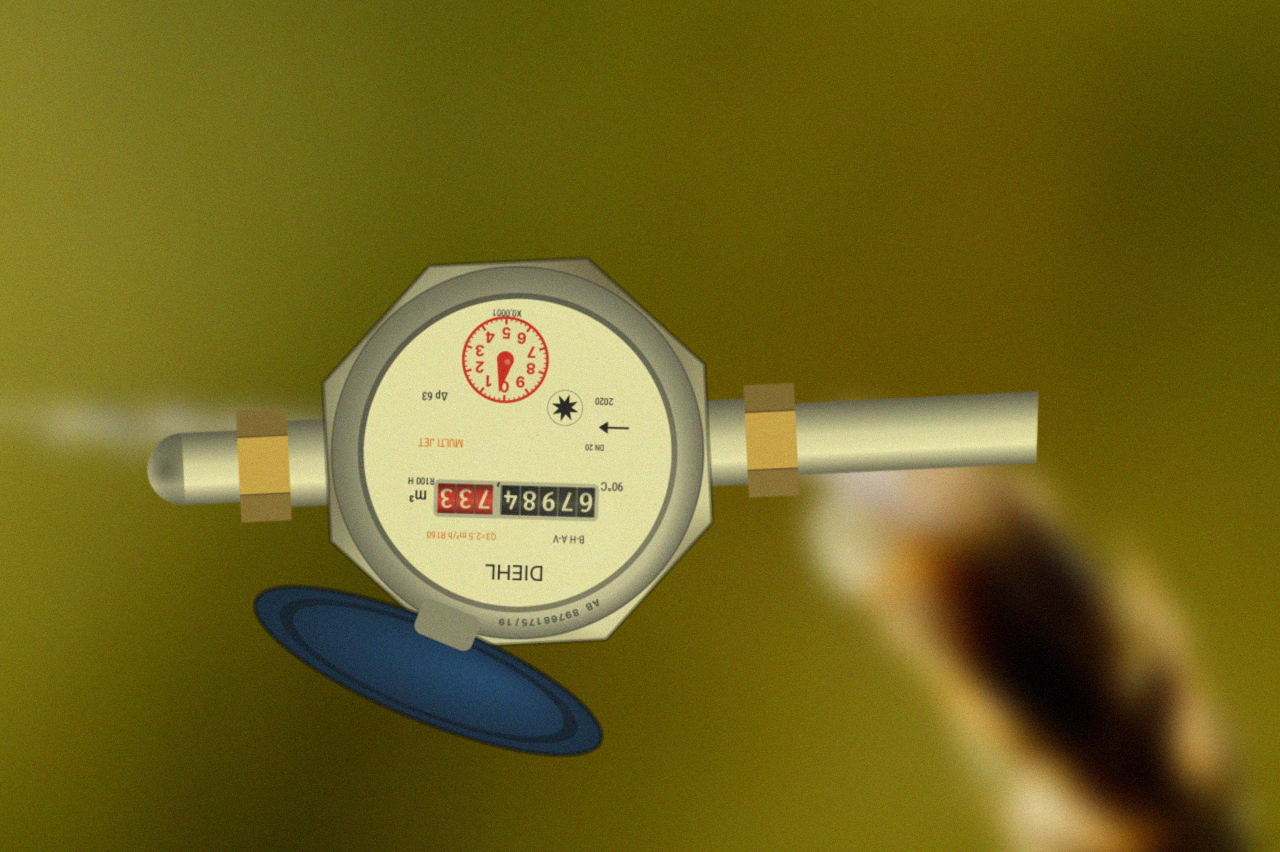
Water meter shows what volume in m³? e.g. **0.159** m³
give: **67984.7330** m³
